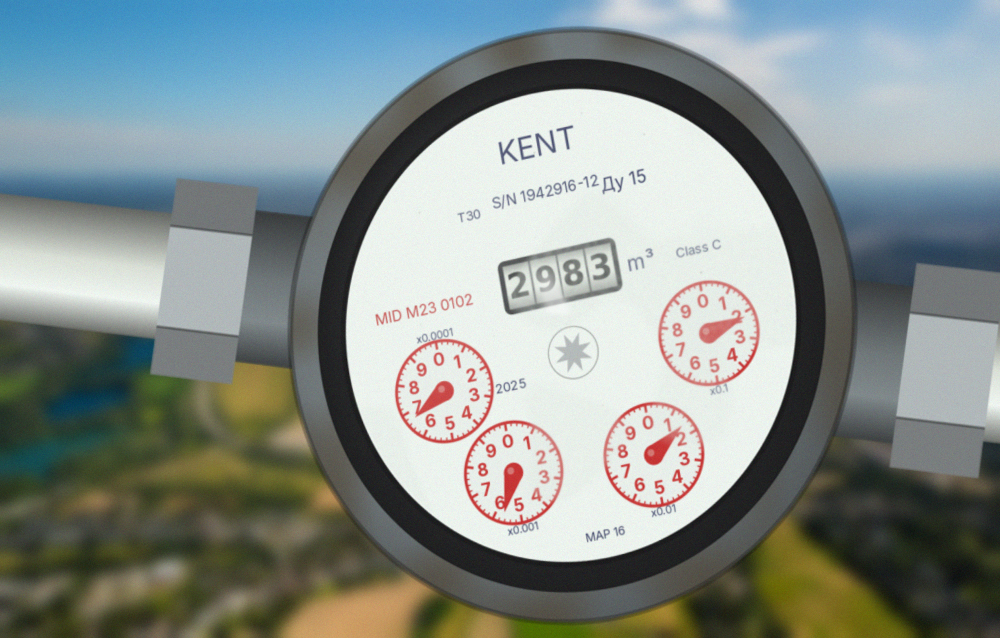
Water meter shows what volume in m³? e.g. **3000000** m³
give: **2983.2156** m³
